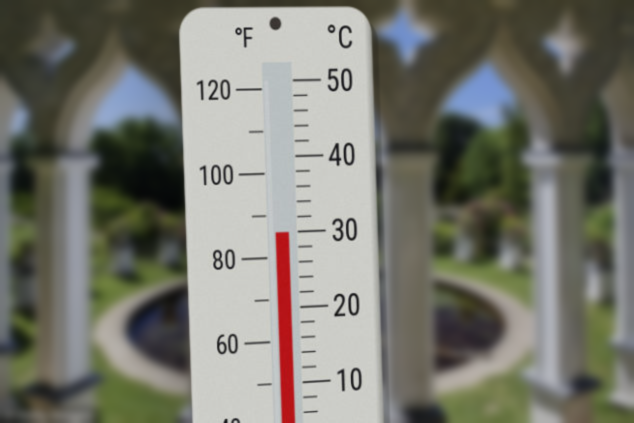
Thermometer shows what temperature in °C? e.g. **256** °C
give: **30** °C
